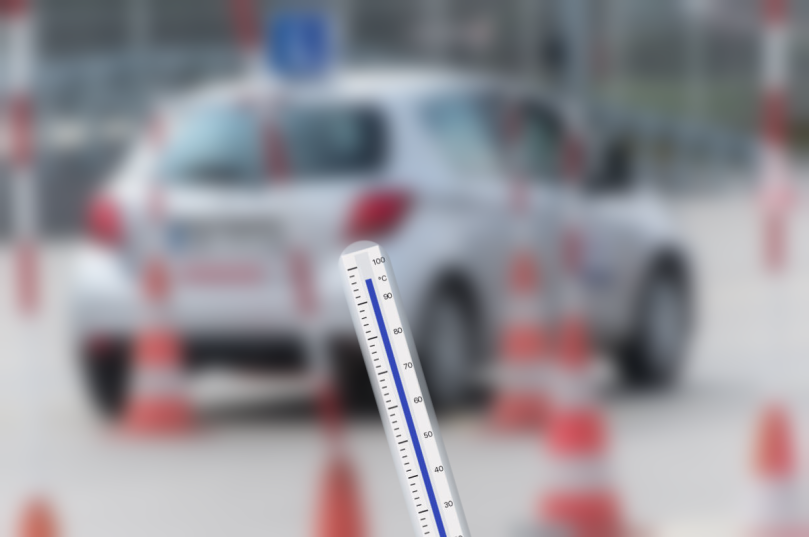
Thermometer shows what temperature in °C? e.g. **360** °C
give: **96** °C
